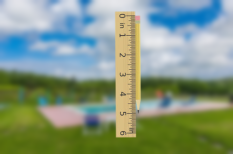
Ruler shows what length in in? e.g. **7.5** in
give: **5** in
